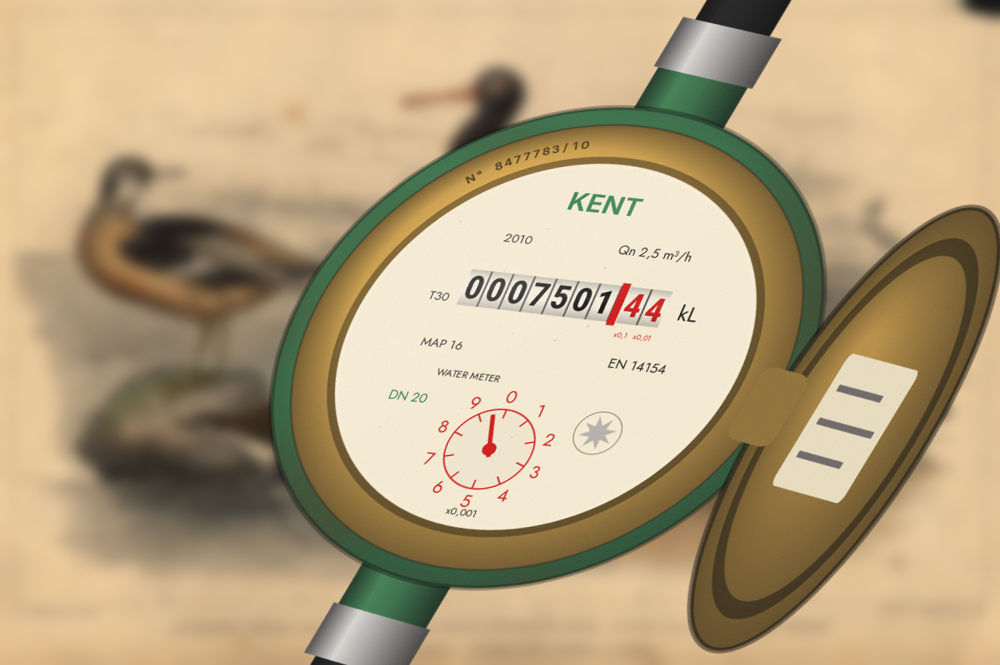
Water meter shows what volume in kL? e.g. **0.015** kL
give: **7501.439** kL
